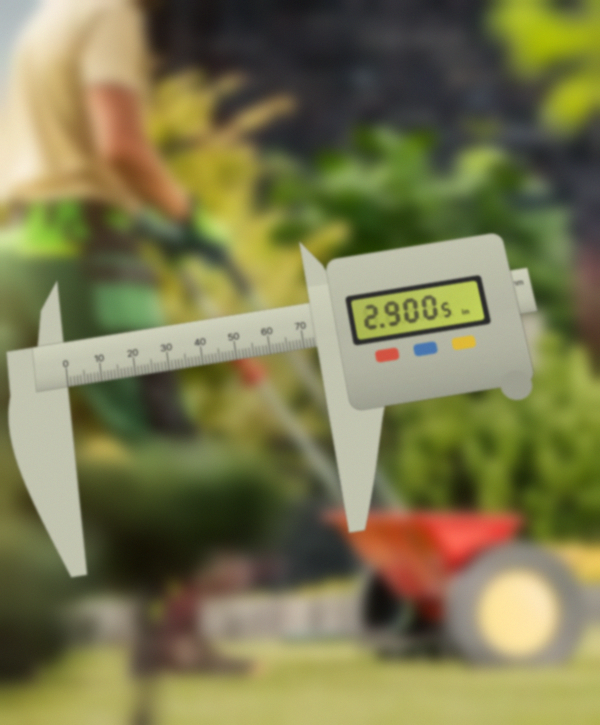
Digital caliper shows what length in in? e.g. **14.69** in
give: **2.9005** in
